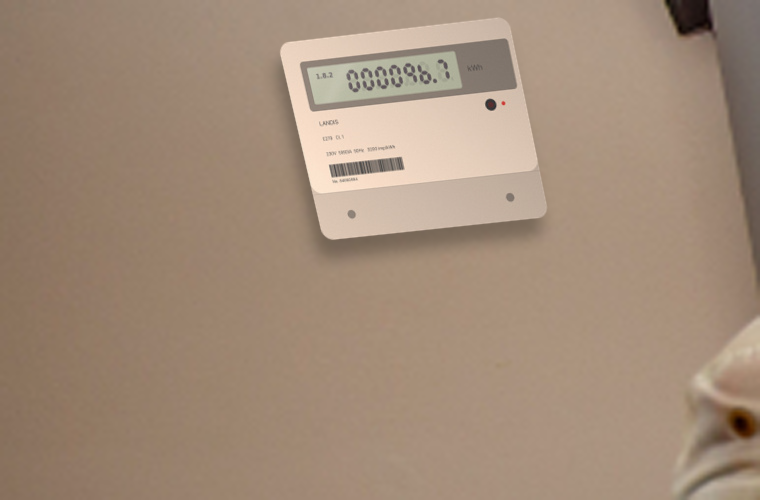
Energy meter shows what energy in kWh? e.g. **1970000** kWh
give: **96.7** kWh
